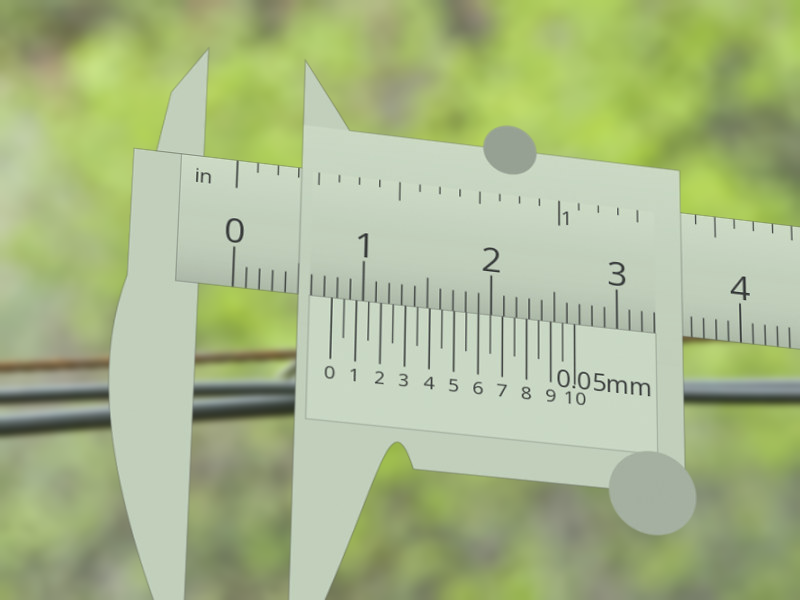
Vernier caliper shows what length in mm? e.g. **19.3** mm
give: **7.6** mm
